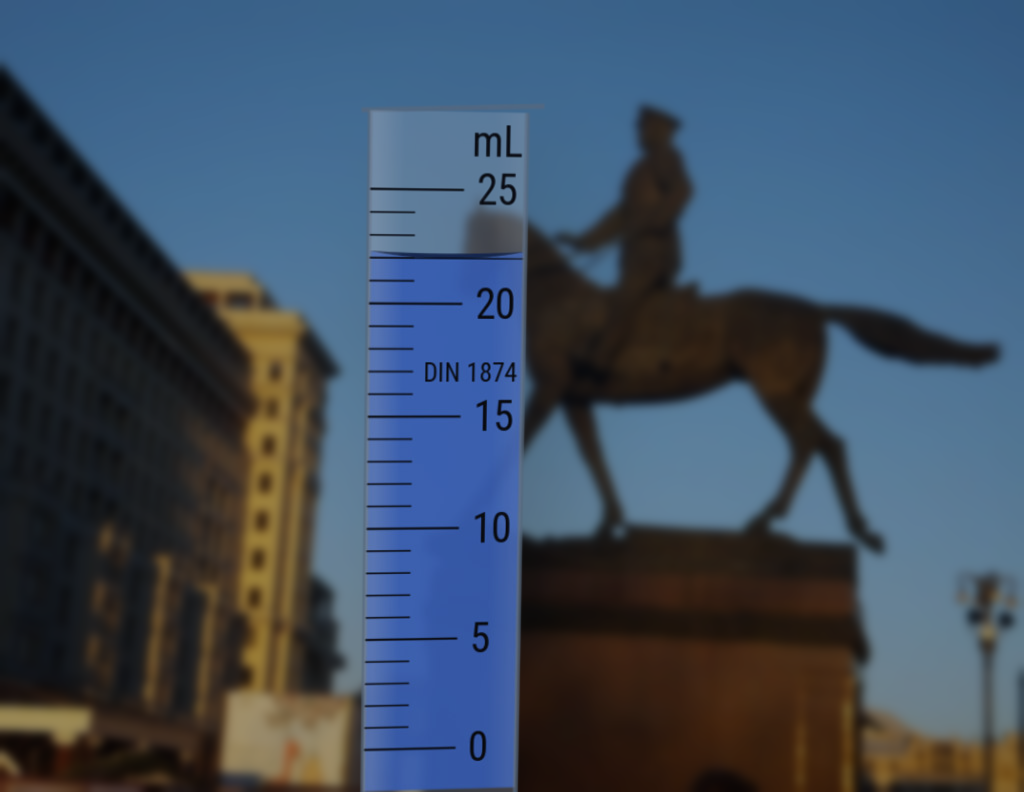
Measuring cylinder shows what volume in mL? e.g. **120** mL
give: **22** mL
